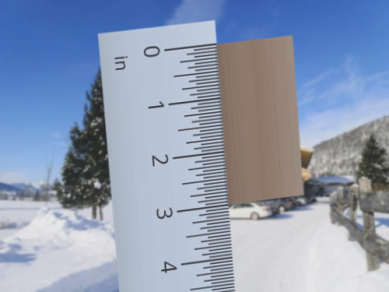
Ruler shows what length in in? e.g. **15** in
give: **3** in
